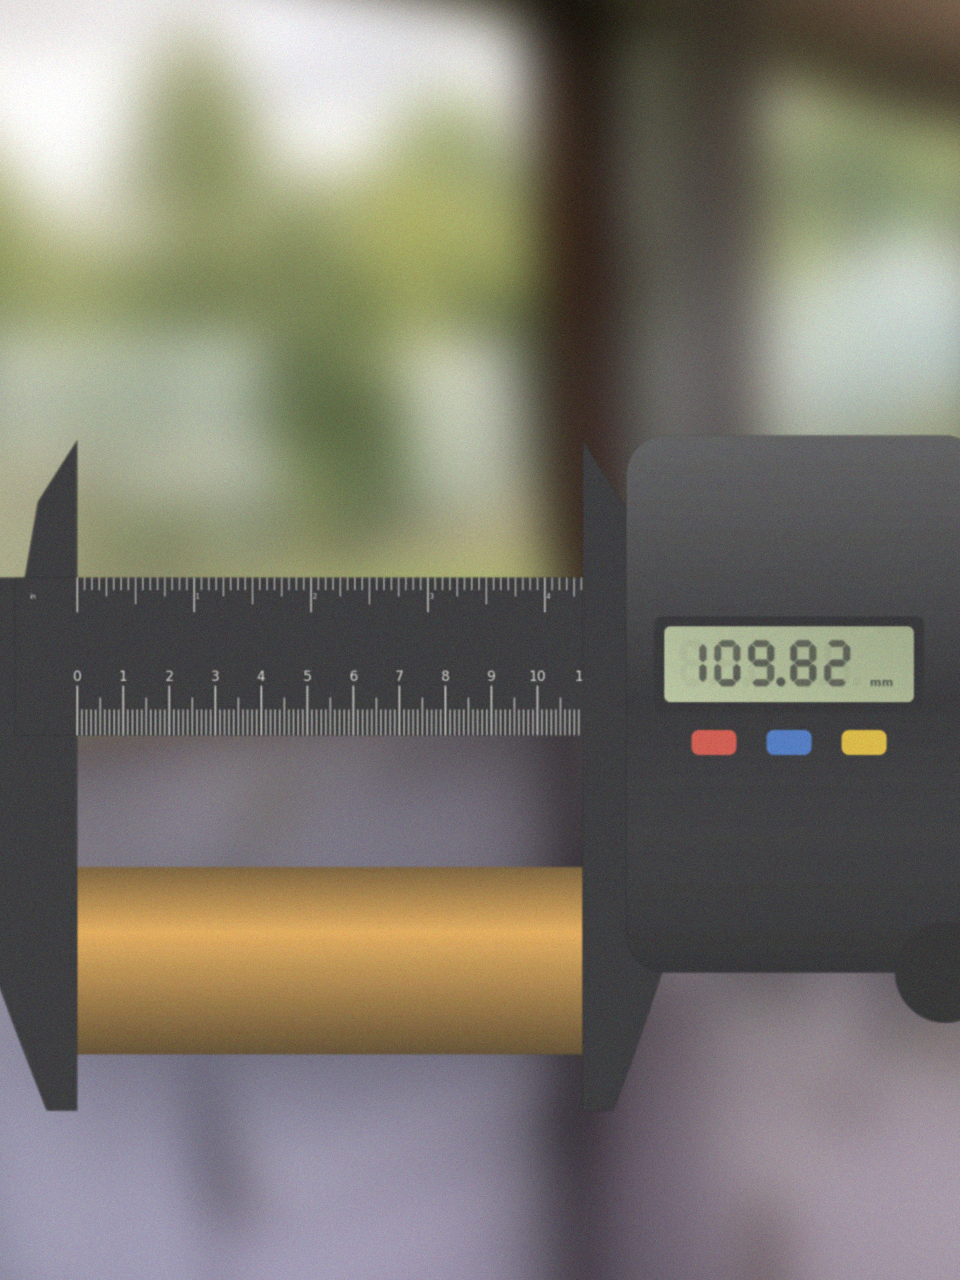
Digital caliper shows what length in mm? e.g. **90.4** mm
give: **109.82** mm
